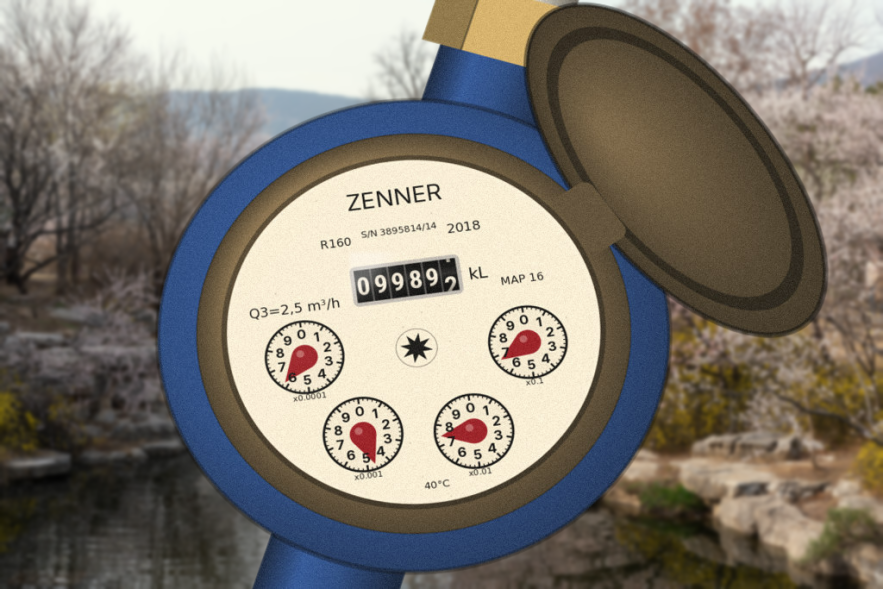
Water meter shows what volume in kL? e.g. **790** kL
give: **99891.6746** kL
